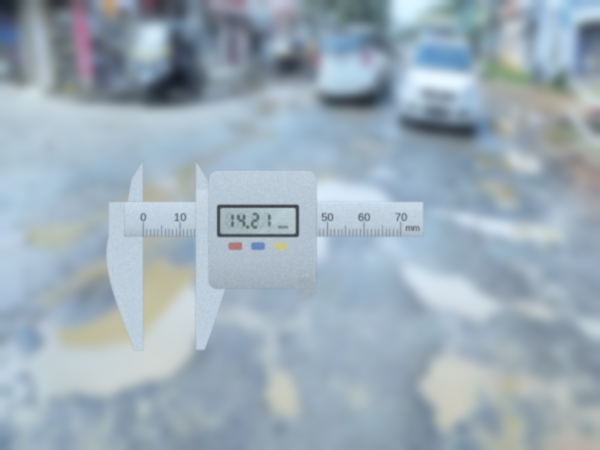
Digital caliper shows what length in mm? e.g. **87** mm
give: **14.21** mm
